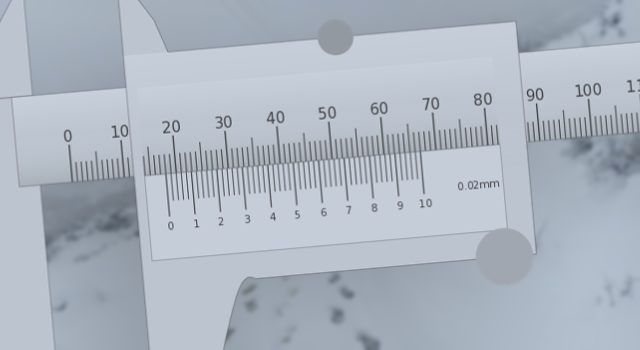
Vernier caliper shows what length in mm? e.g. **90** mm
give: **18.0** mm
